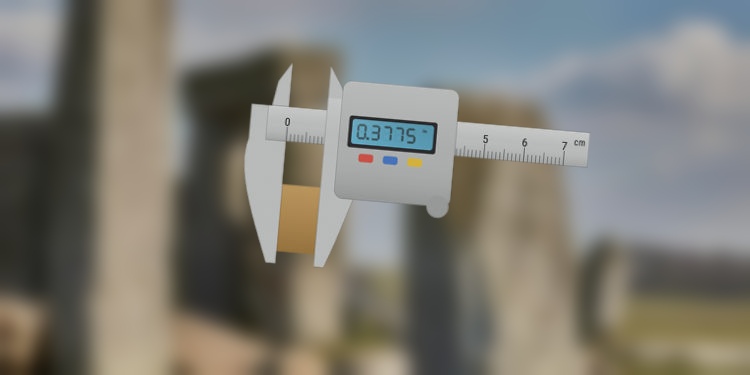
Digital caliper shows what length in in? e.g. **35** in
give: **0.3775** in
